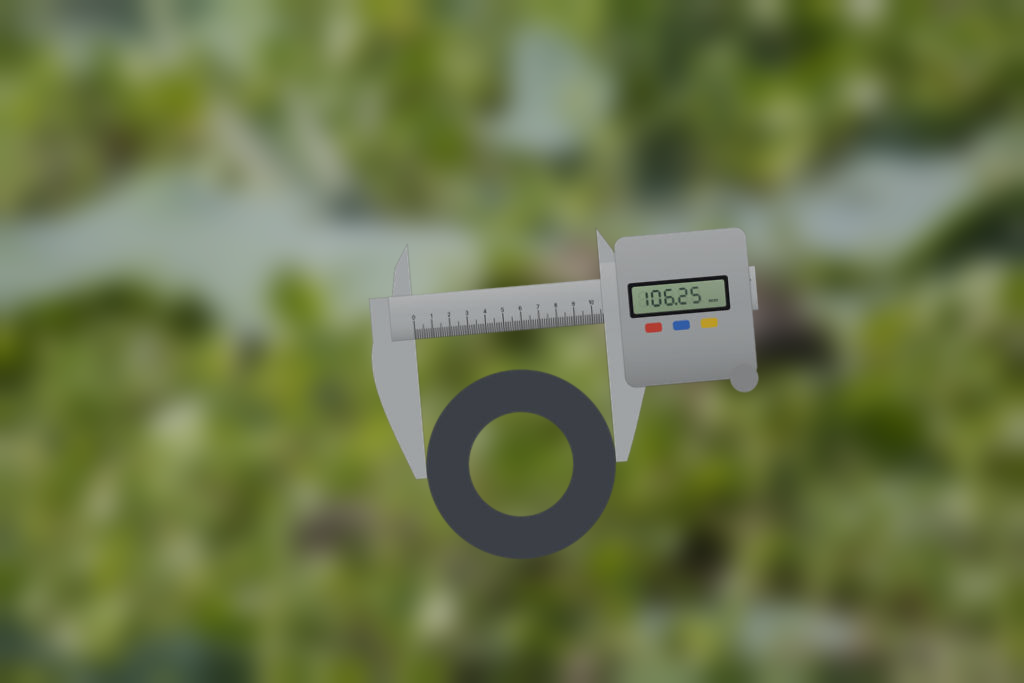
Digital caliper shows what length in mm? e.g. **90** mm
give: **106.25** mm
